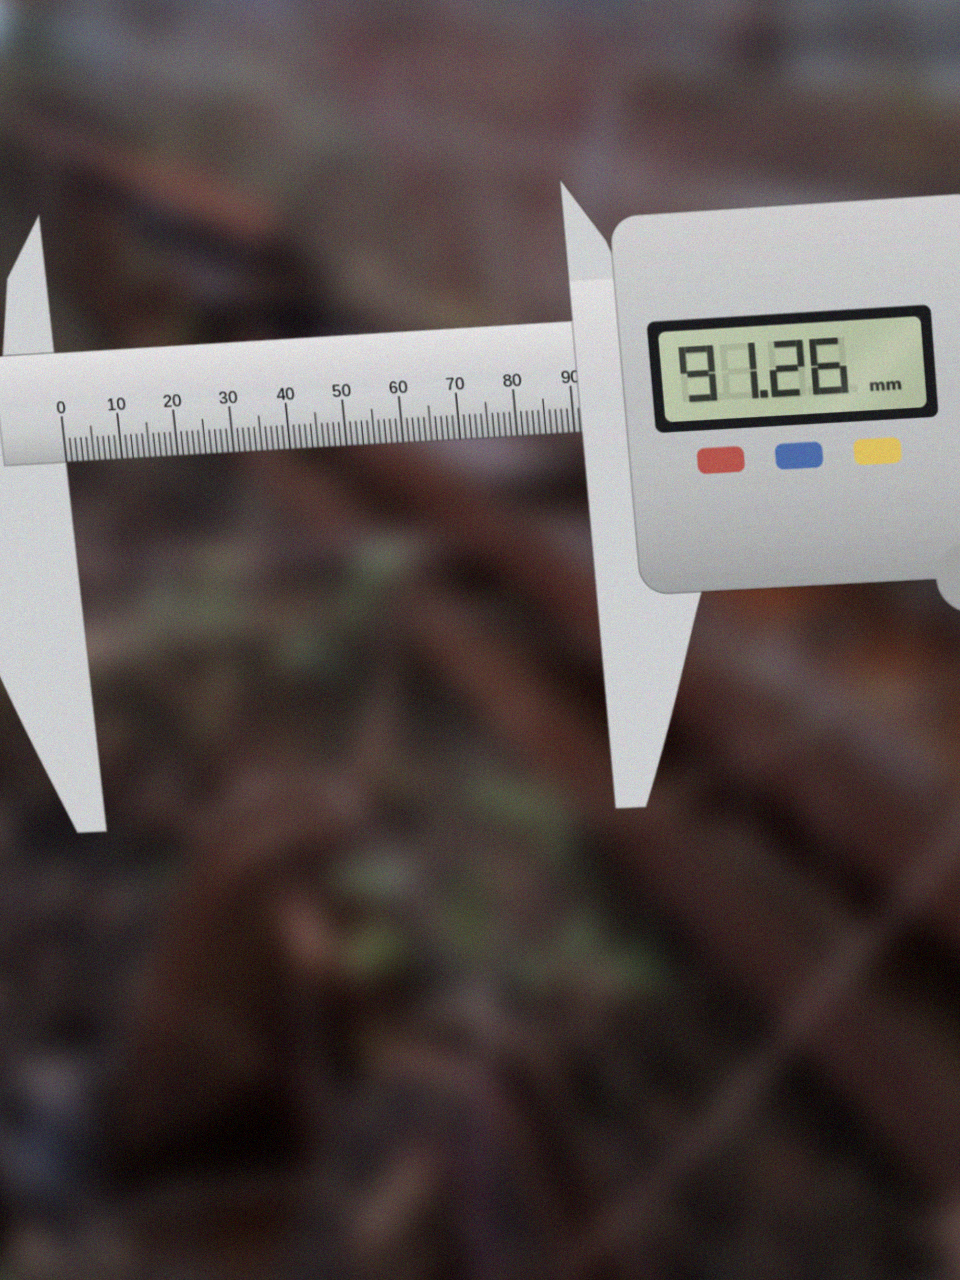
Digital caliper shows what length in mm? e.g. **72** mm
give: **91.26** mm
